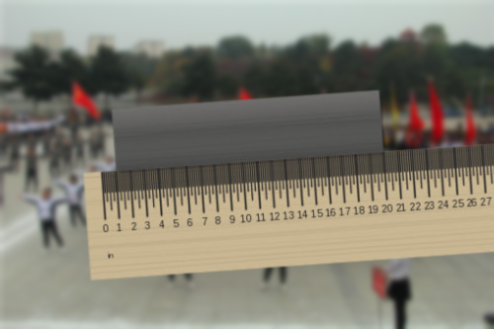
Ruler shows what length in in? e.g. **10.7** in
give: **19** in
